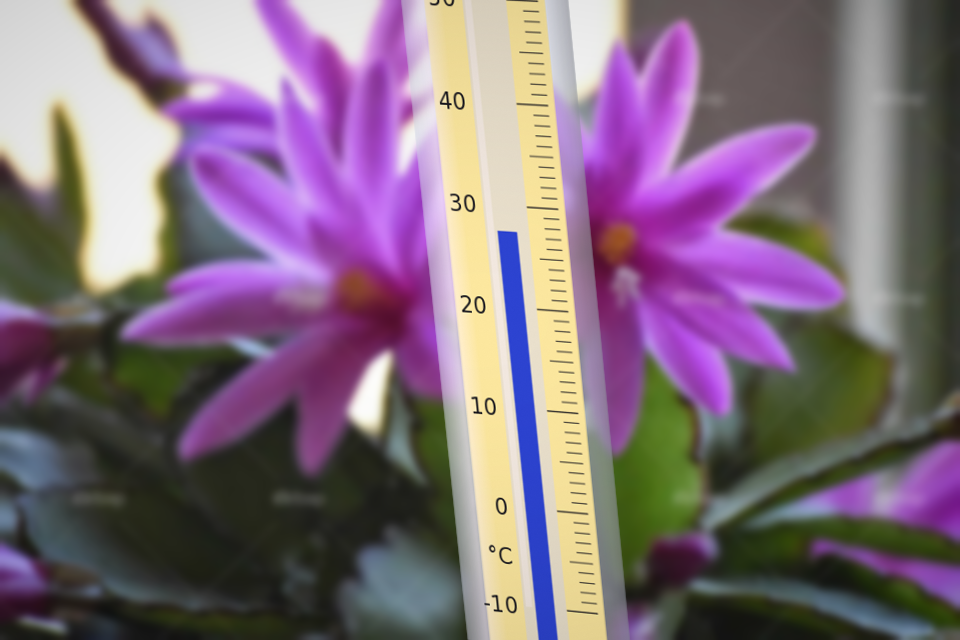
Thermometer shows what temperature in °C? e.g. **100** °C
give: **27.5** °C
